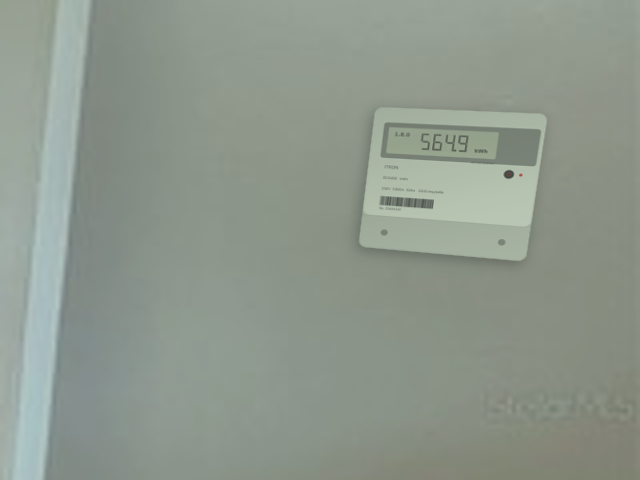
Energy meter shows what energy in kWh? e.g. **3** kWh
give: **564.9** kWh
